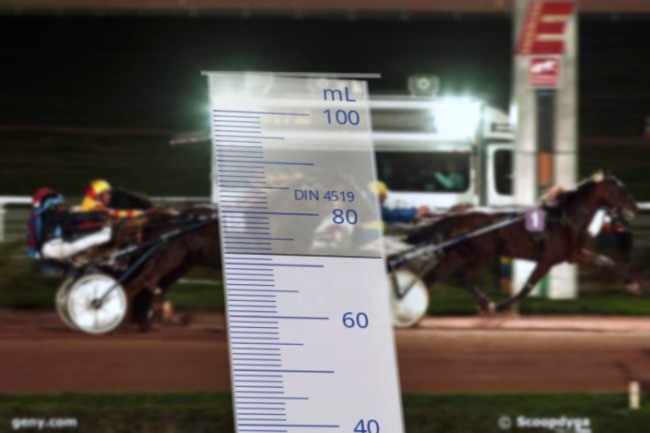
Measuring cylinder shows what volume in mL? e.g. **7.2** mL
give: **72** mL
